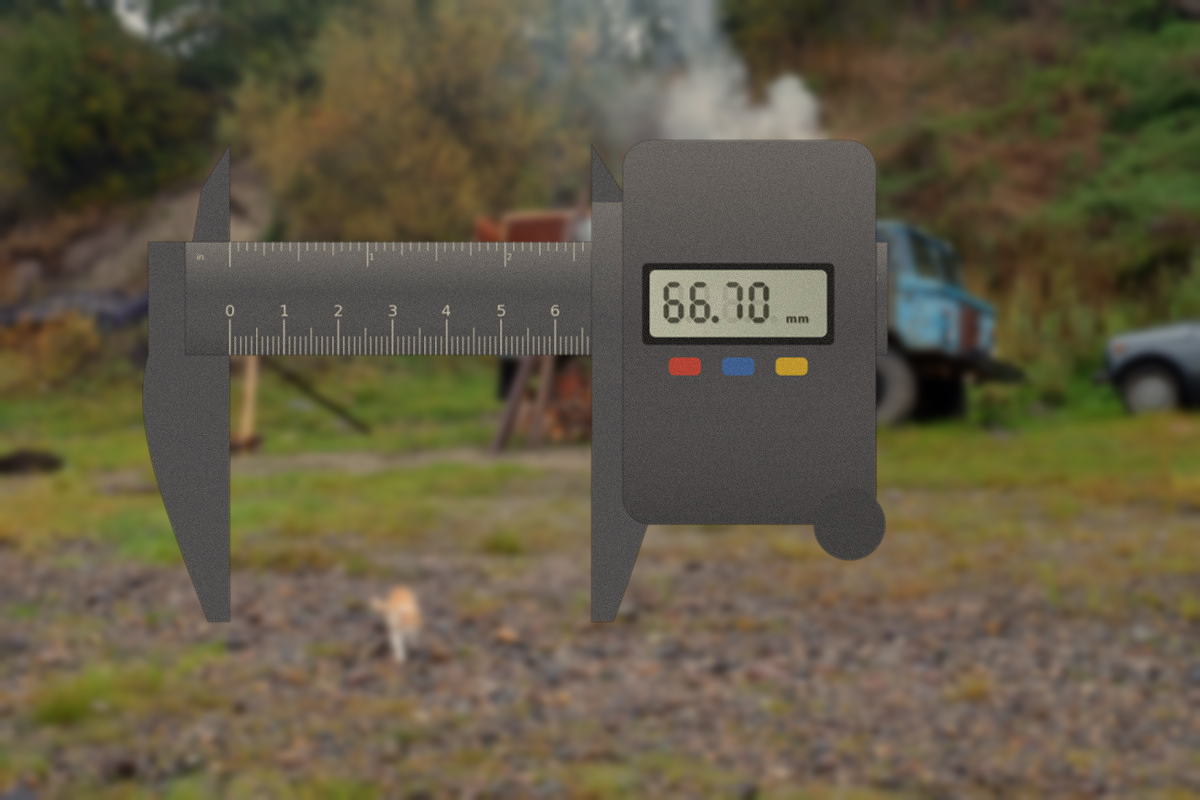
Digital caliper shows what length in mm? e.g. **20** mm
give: **66.70** mm
